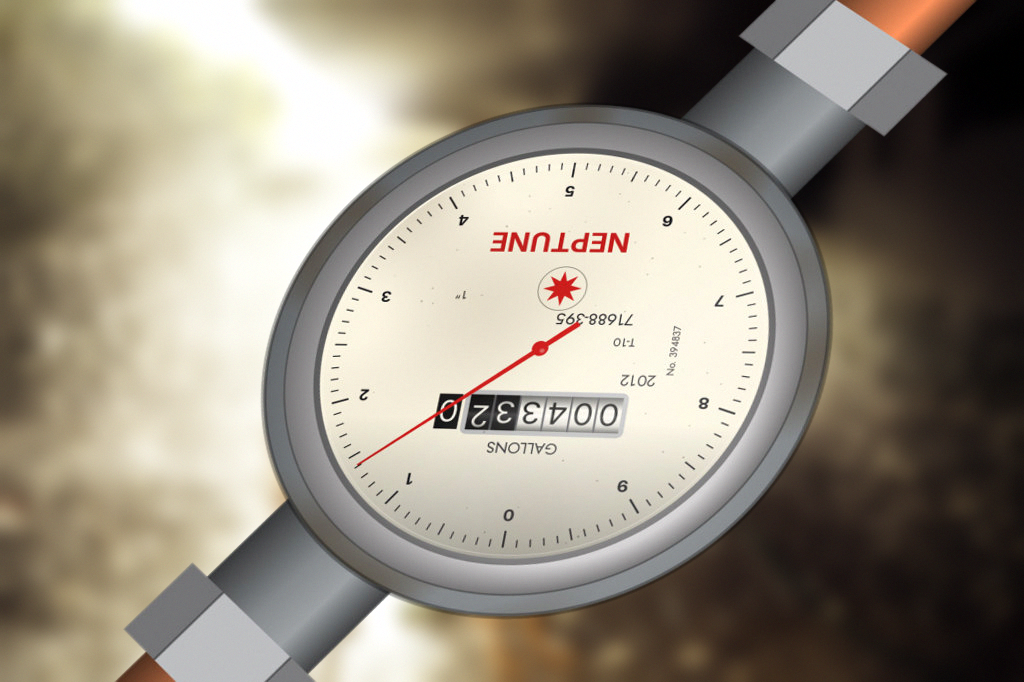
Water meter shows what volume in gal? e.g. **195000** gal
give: **43321.4** gal
